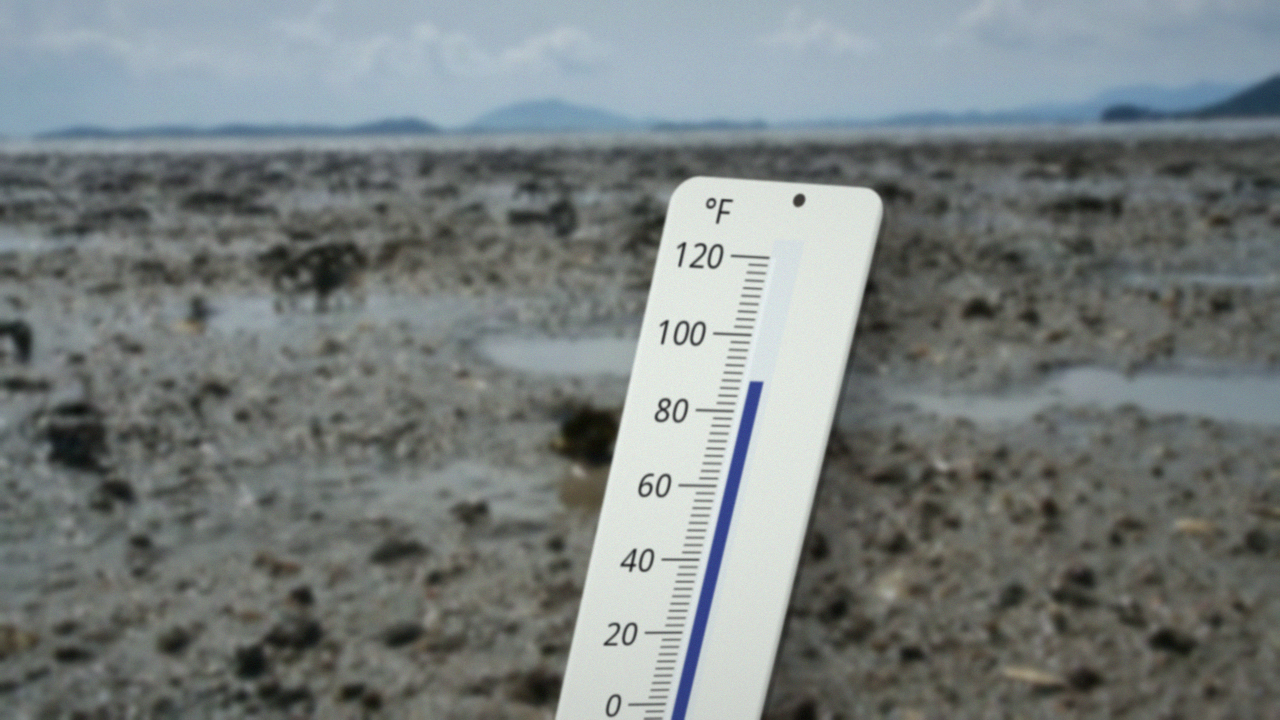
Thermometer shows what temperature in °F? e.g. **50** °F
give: **88** °F
